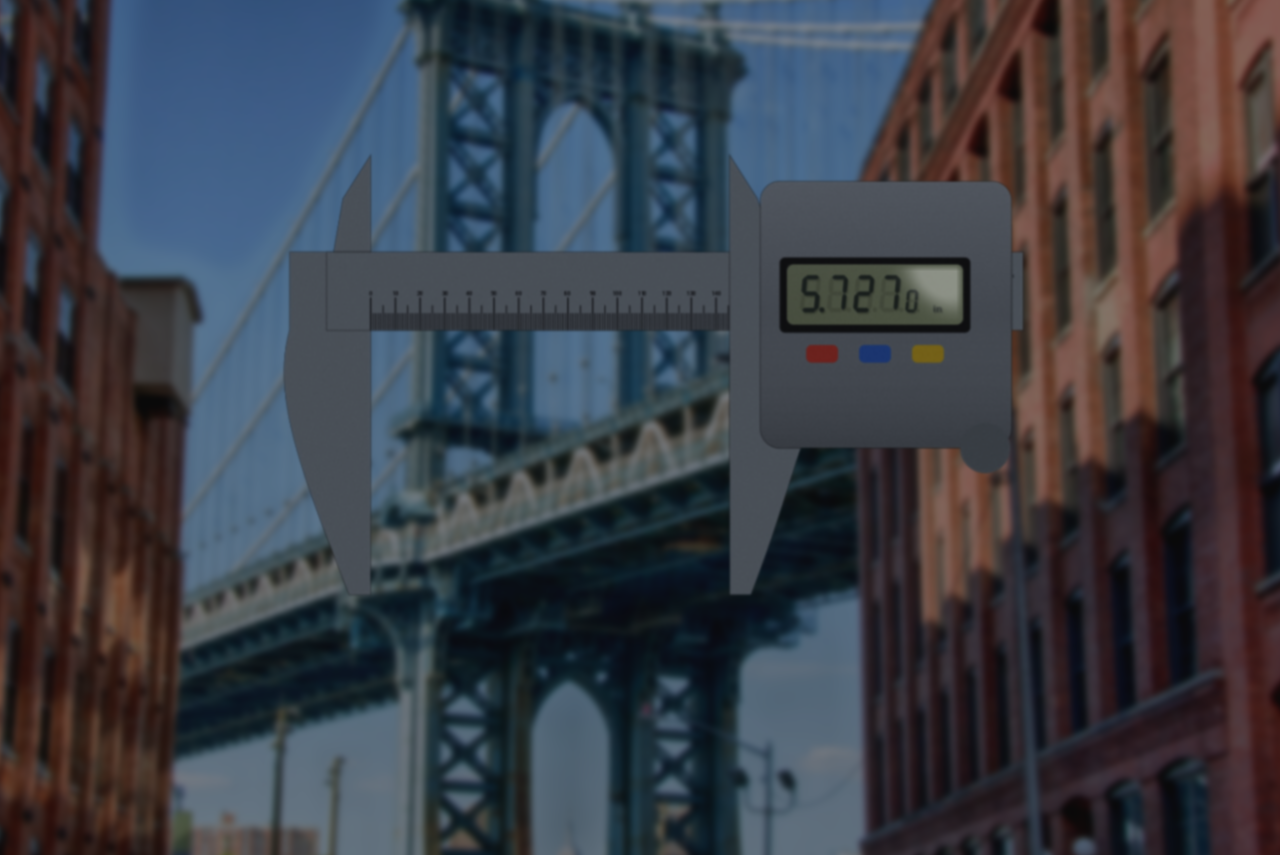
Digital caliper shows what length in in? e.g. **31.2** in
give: **5.7270** in
